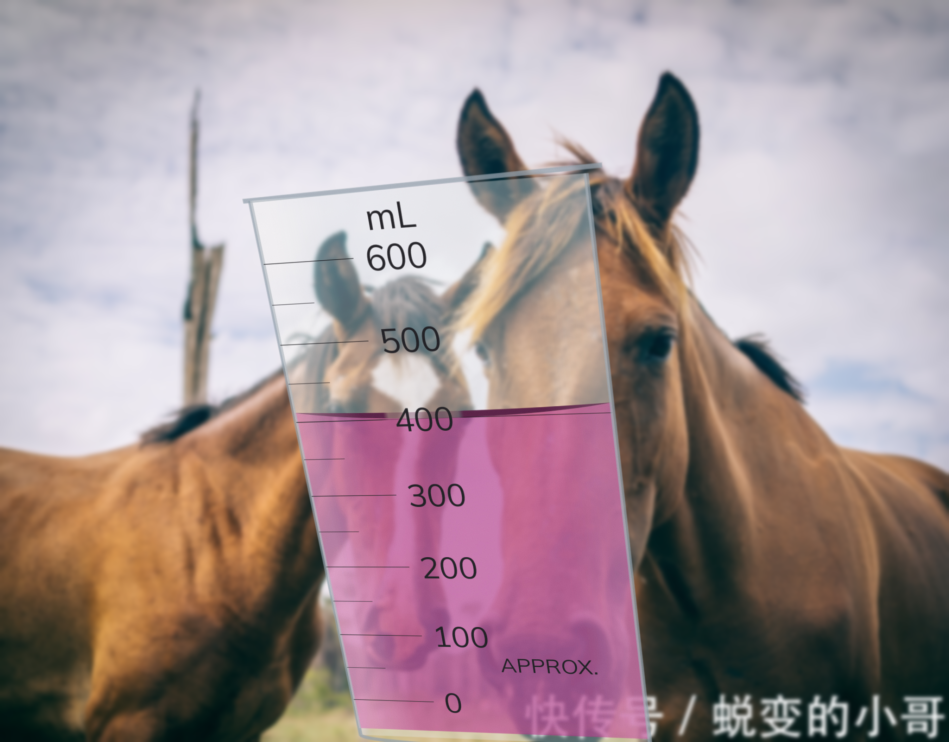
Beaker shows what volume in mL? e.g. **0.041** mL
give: **400** mL
